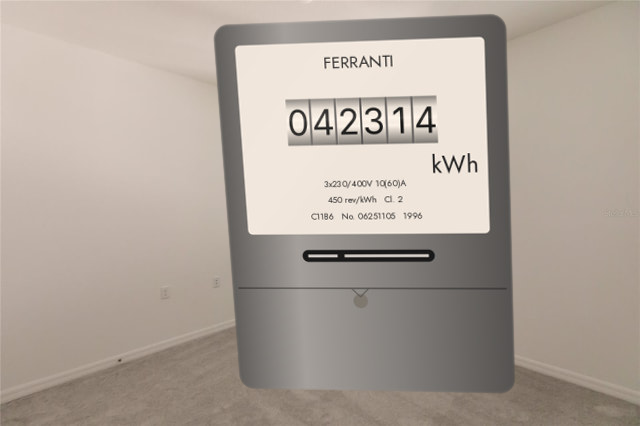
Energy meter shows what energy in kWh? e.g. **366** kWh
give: **42314** kWh
